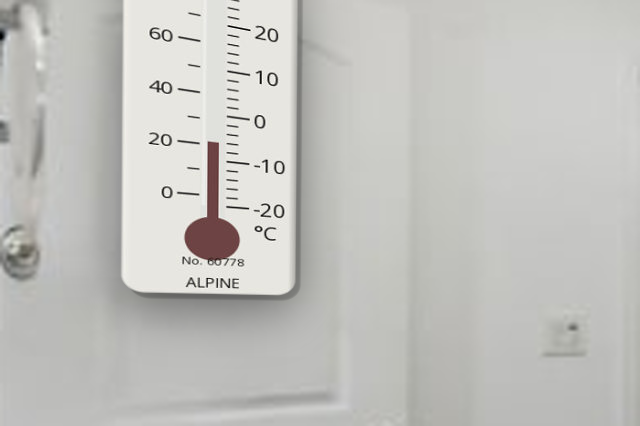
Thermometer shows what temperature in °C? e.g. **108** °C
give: **-6** °C
